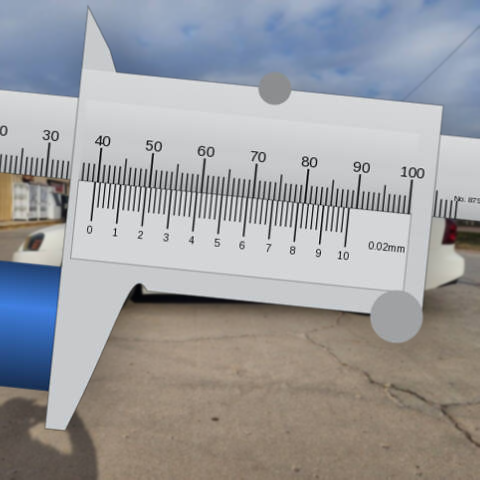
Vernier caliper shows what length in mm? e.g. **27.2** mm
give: **39.5** mm
